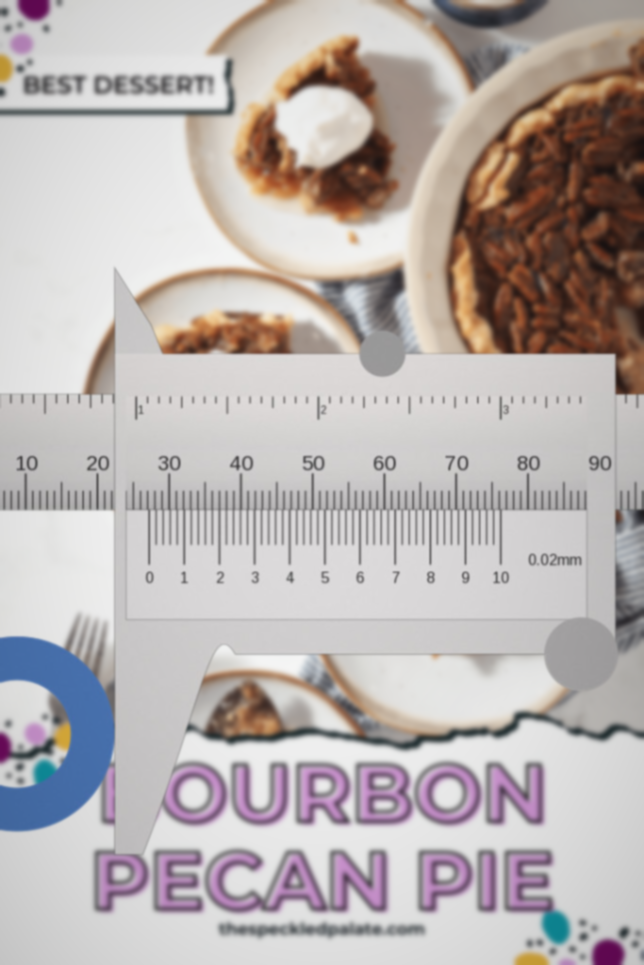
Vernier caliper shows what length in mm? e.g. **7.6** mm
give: **27.2** mm
